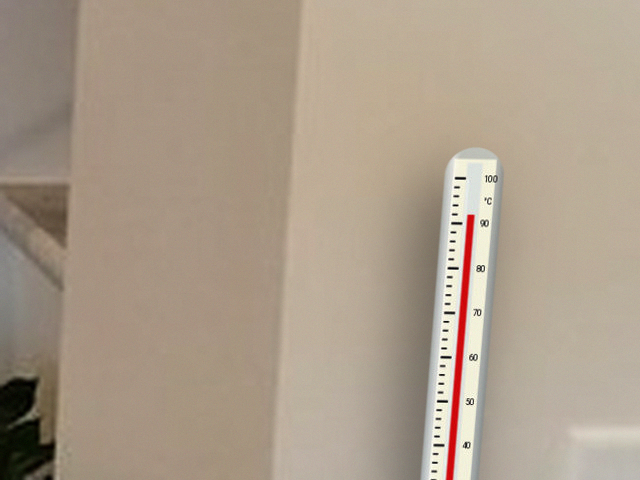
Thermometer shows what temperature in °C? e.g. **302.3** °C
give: **92** °C
